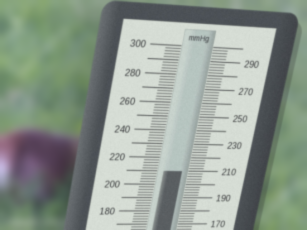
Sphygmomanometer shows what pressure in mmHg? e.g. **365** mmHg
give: **210** mmHg
